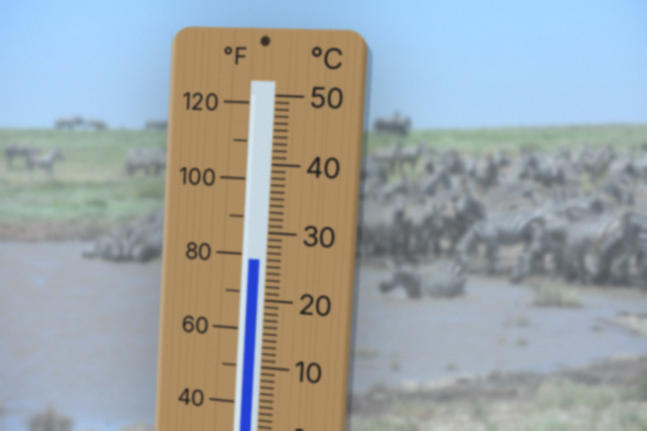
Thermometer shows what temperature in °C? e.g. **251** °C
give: **26** °C
